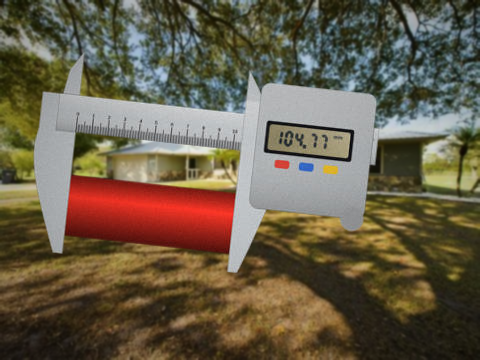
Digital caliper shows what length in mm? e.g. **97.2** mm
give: **104.77** mm
